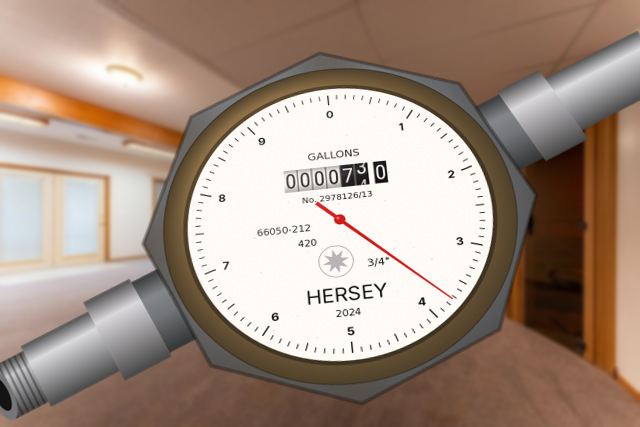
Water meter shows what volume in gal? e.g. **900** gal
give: **733.7** gal
